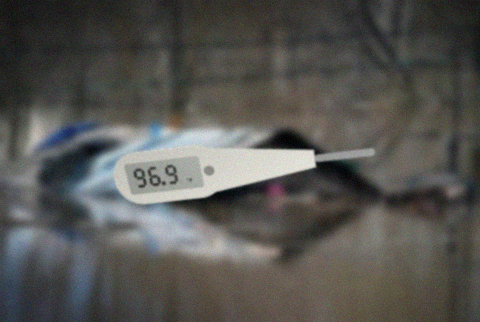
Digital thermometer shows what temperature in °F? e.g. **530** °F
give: **96.9** °F
